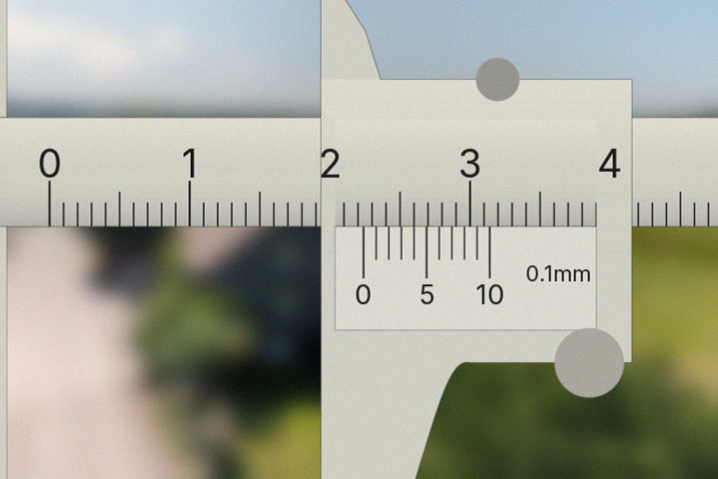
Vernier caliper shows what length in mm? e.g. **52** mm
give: **22.4** mm
